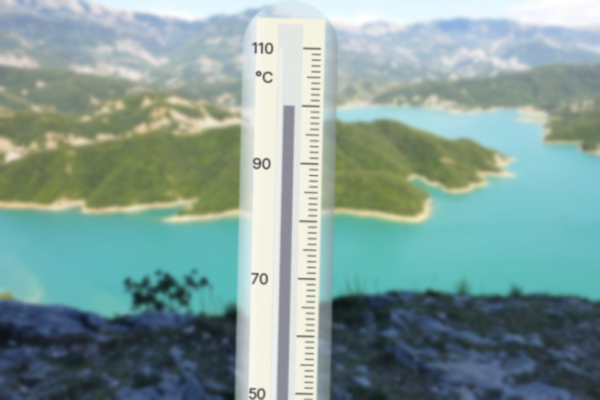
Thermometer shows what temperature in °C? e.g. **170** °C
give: **100** °C
